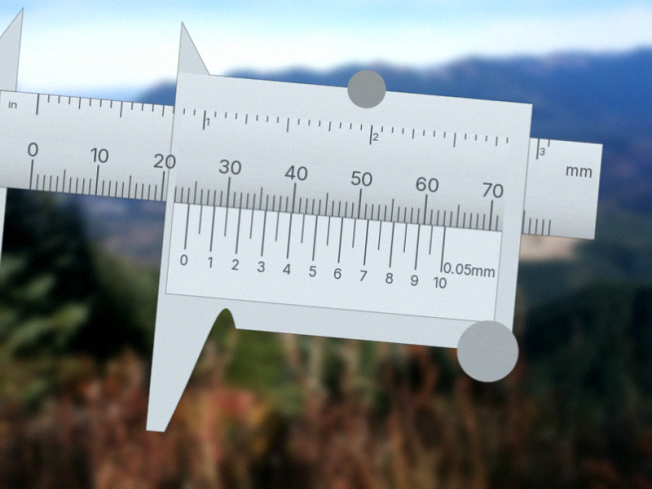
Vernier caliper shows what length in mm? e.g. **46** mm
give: **24.2** mm
